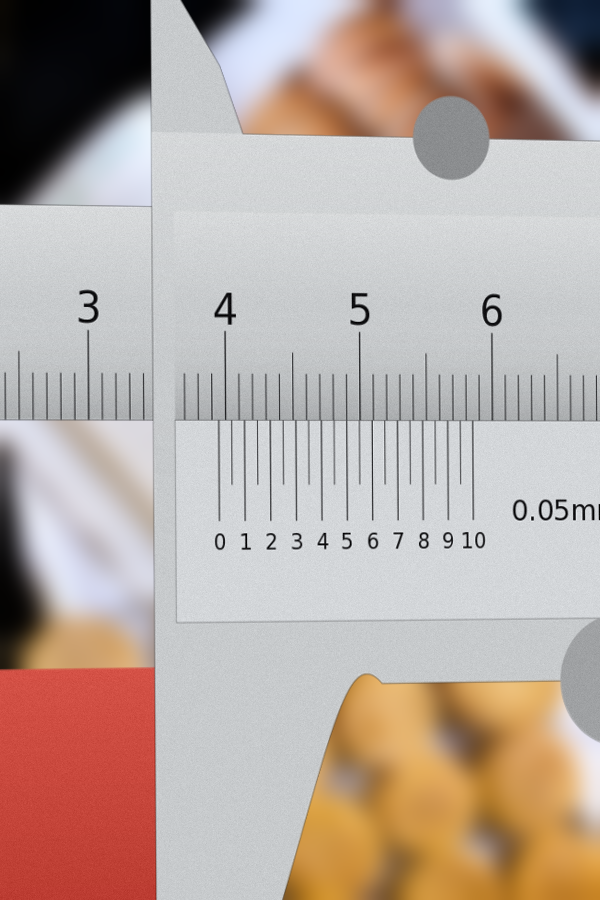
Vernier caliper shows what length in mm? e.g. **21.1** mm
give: **39.5** mm
